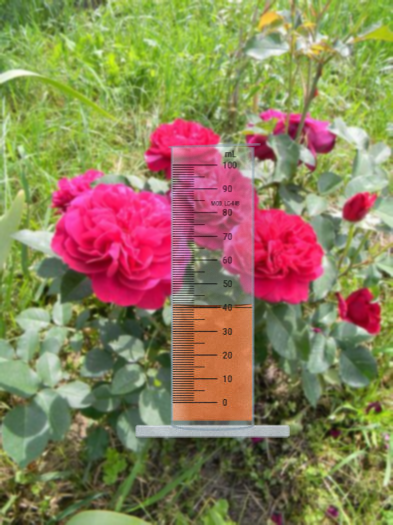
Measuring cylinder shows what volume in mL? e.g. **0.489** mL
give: **40** mL
